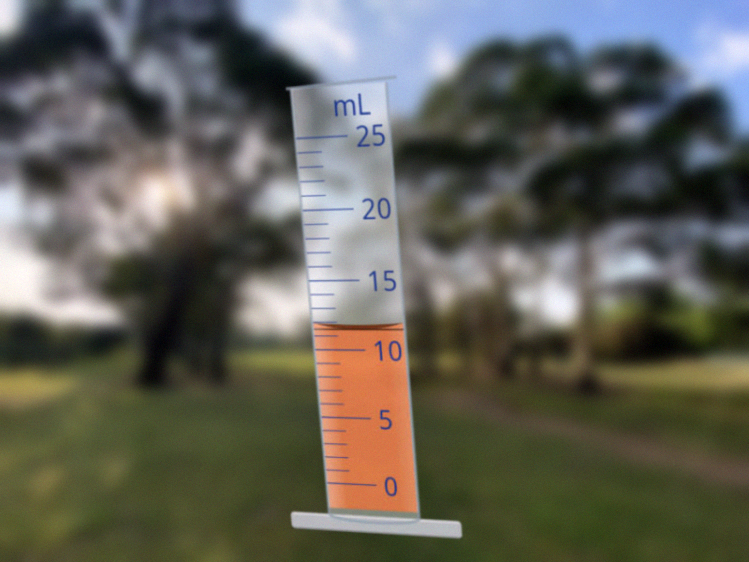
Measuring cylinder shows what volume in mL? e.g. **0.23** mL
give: **11.5** mL
